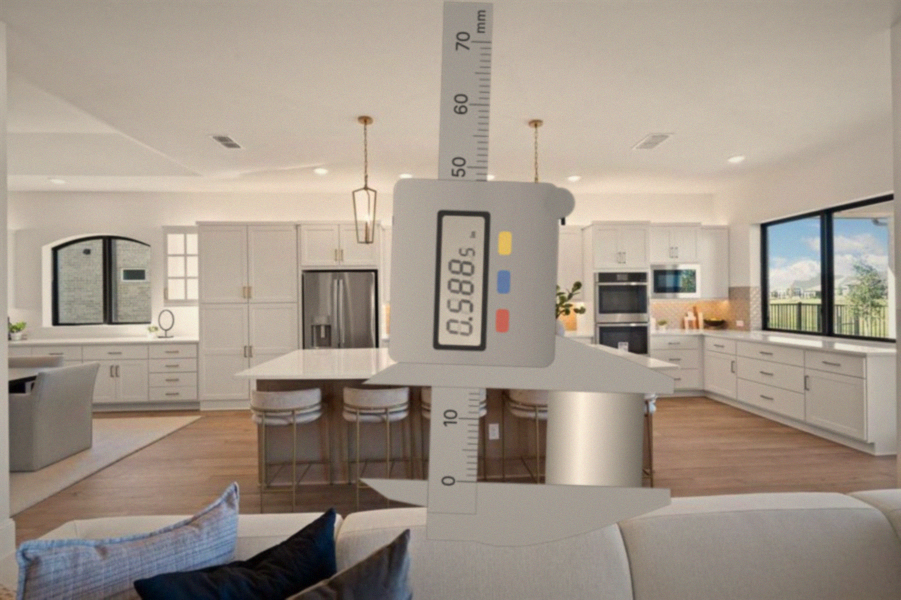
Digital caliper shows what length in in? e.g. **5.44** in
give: **0.5885** in
